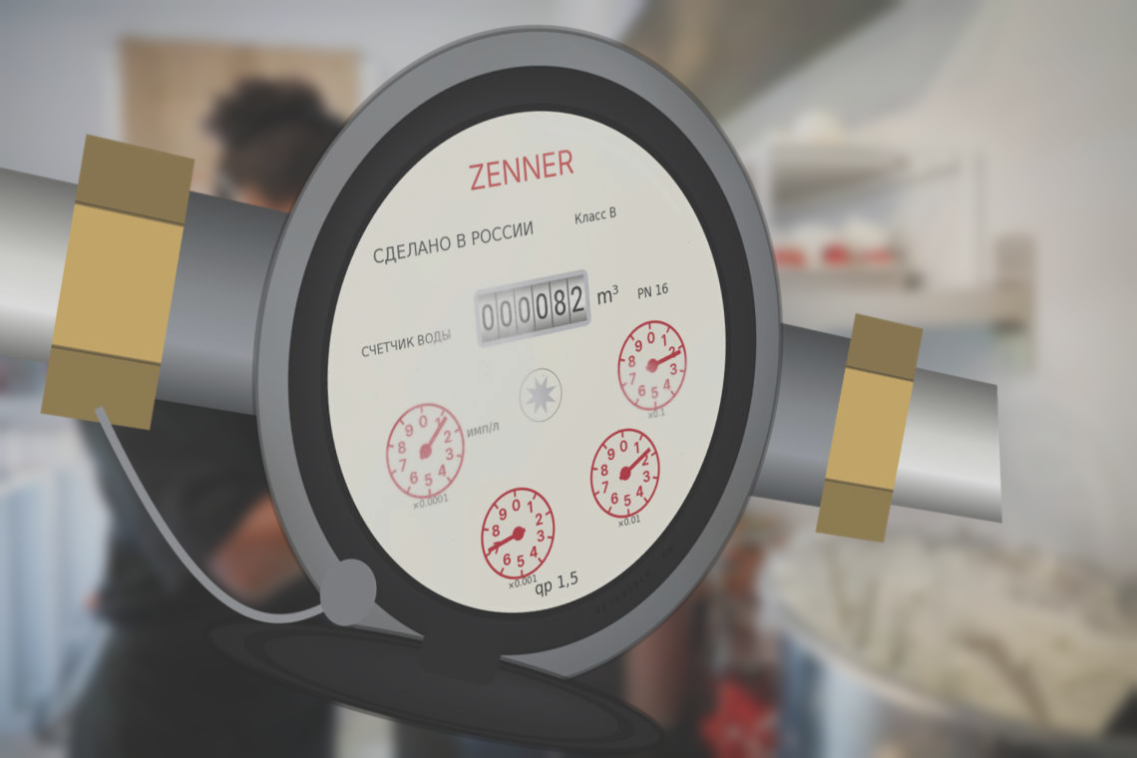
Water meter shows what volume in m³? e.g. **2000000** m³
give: **82.2171** m³
